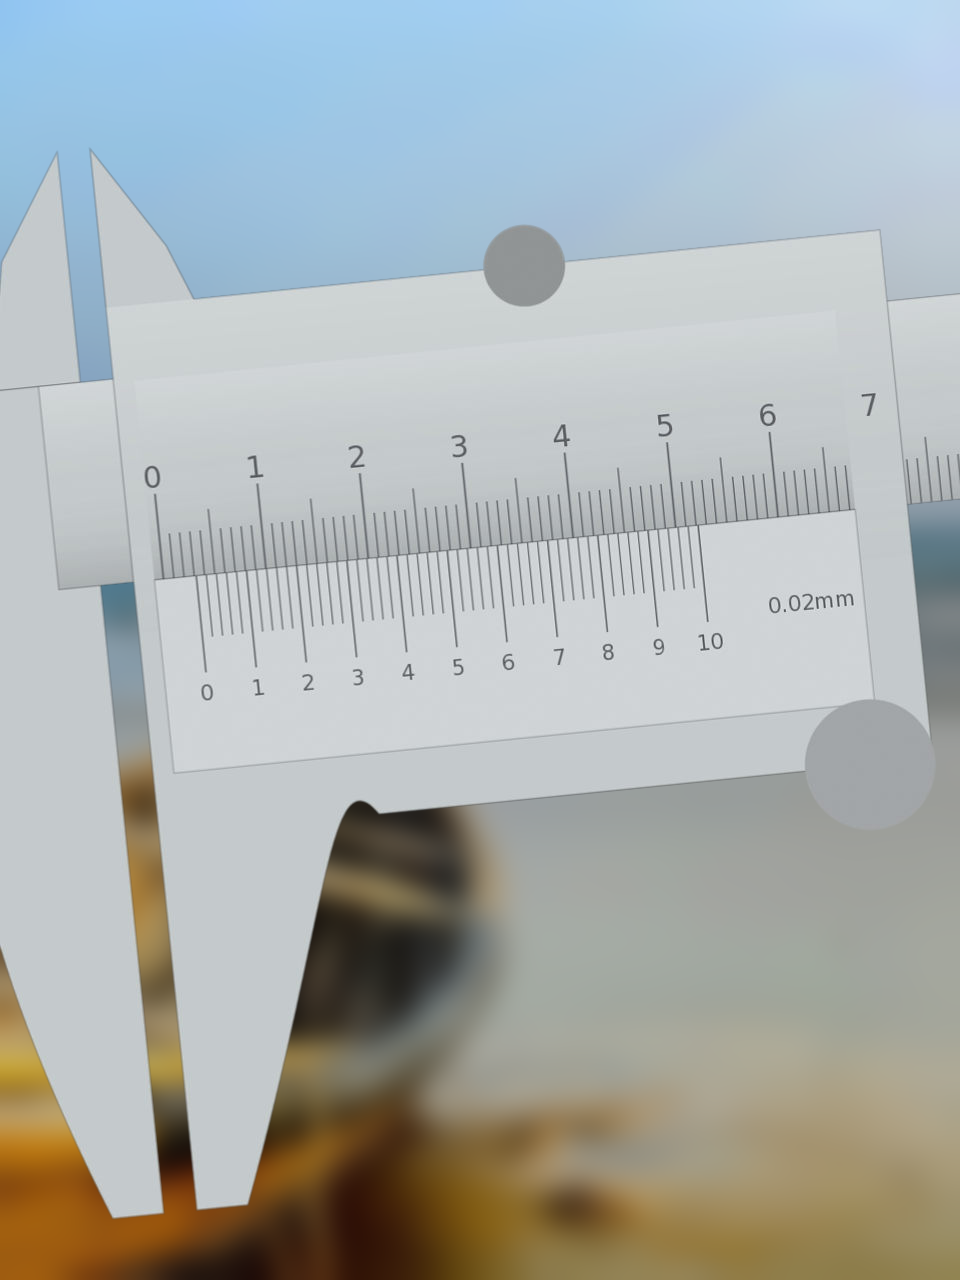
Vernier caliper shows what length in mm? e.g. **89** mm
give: **3.2** mm
